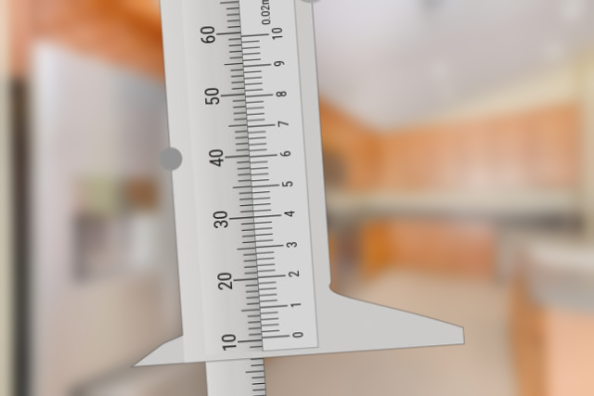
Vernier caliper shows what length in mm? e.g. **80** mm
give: **10.4** mm
